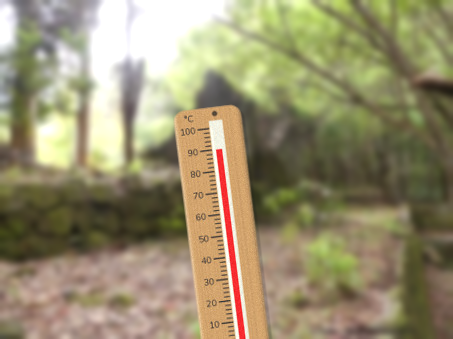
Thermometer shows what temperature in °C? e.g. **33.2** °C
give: **90** °C
